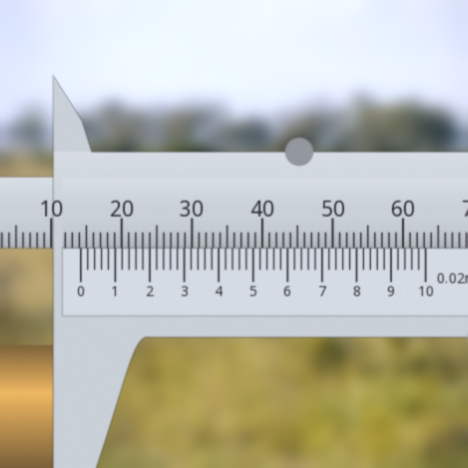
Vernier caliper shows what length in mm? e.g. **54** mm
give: **14.2** mm
